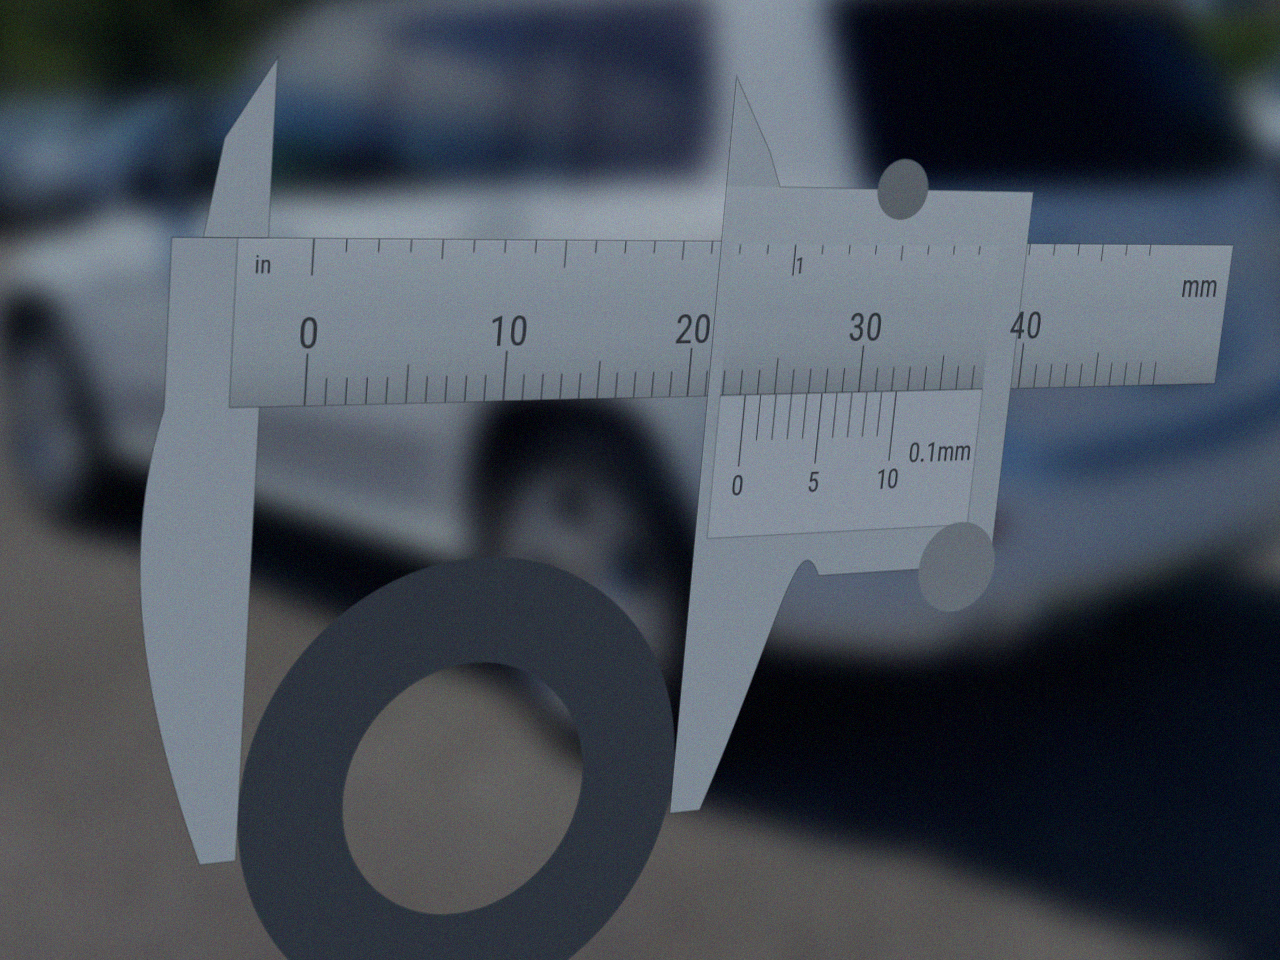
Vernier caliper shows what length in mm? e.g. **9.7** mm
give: **23.3** mm
